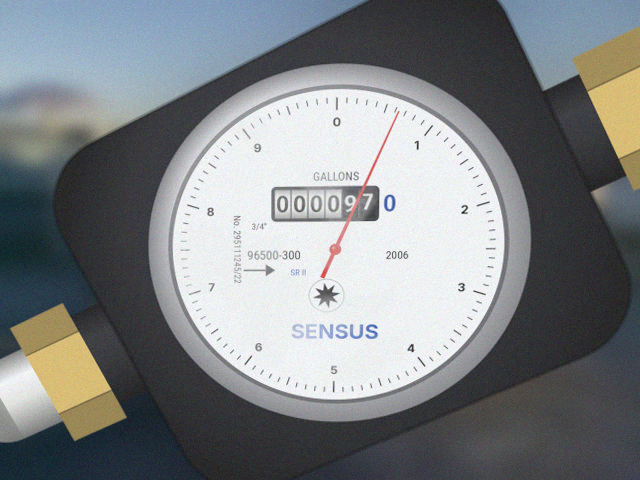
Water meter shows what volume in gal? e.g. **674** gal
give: **970.6** gal
